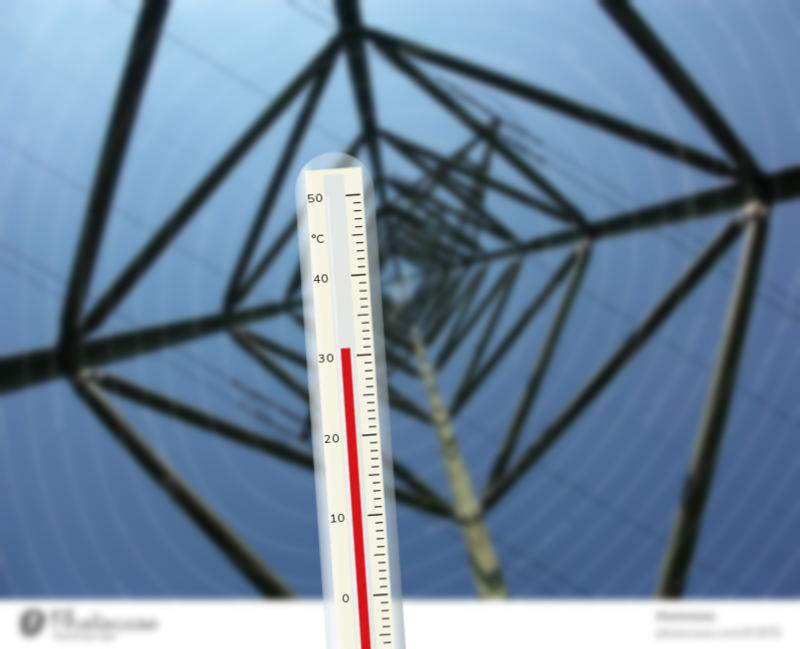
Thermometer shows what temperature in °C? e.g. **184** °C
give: **31** °C
